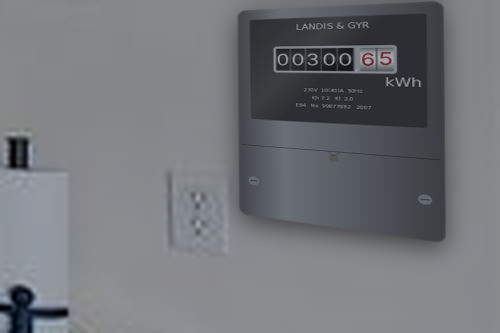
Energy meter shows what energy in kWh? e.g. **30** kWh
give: **300.65** kWh
